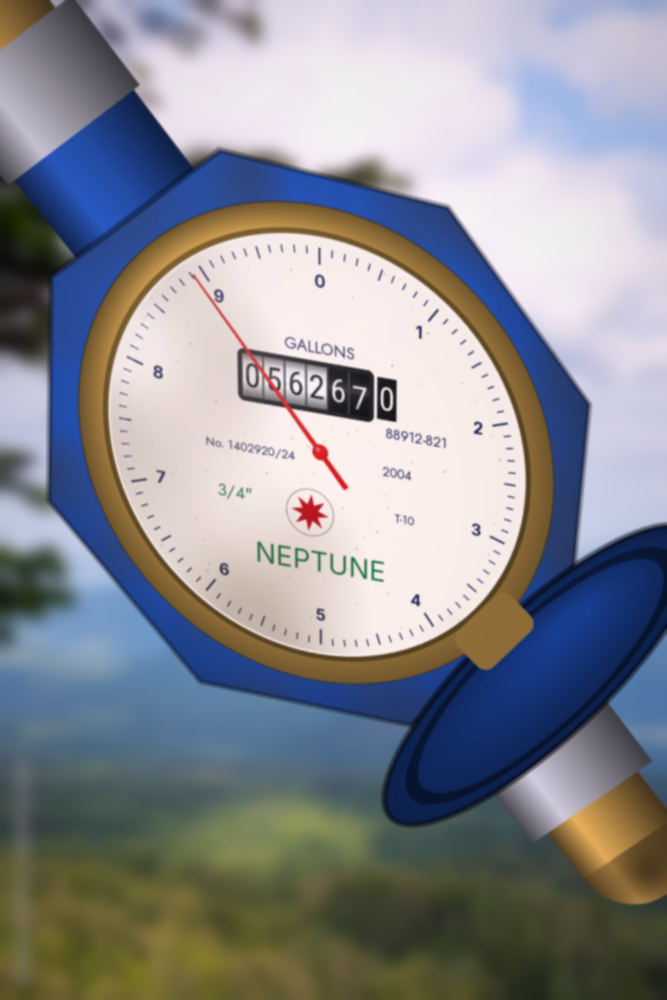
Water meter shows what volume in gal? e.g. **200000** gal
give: **562668.9** gal
